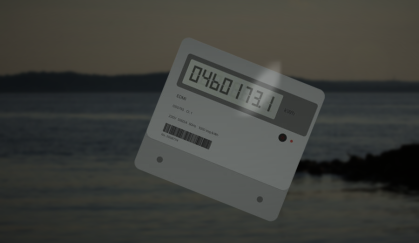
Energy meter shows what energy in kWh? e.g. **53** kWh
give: **460173.1** kWh
